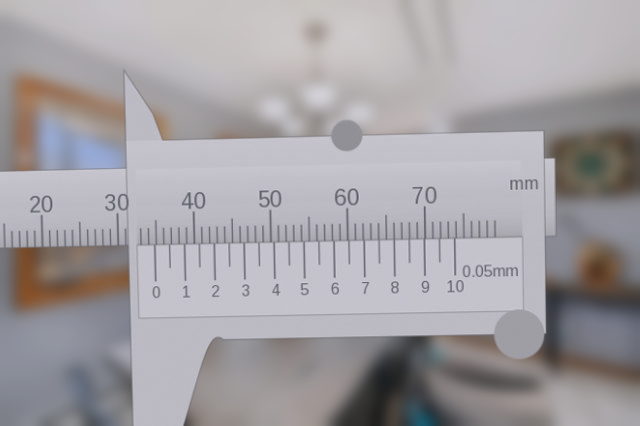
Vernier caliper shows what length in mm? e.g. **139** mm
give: **34.8** mm
